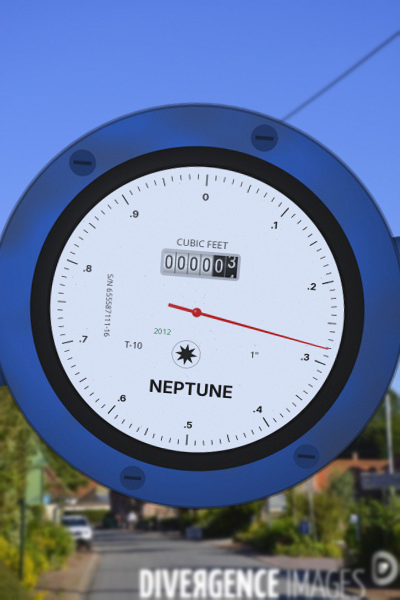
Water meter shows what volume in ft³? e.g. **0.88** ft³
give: **3.28** ft³
